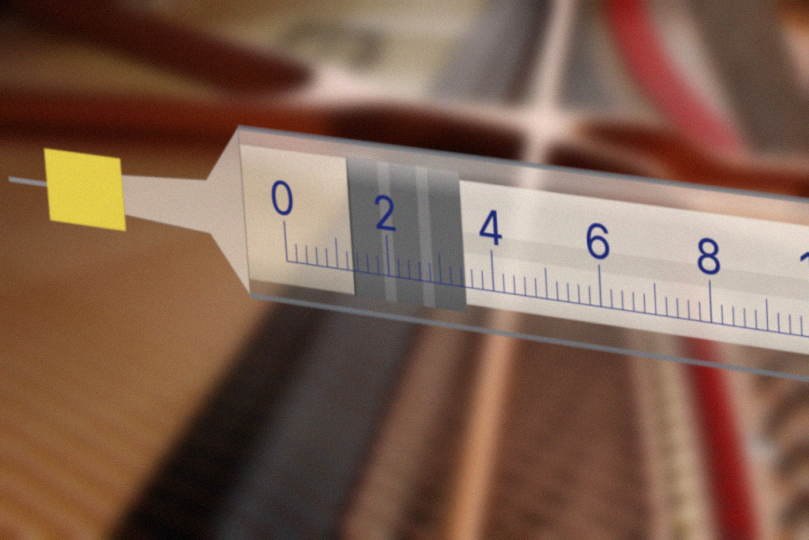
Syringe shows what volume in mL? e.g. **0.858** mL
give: **1.3** mL
